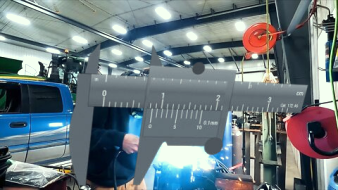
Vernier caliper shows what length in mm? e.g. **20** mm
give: **8.4** mm
